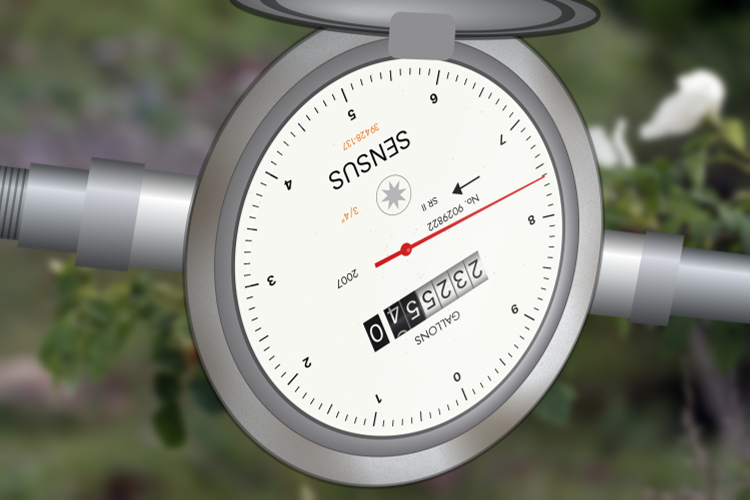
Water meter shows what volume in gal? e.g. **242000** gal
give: **2325537.6** gal
